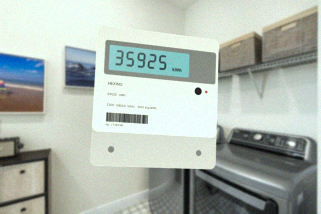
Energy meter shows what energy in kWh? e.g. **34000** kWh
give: **35925** kWh
